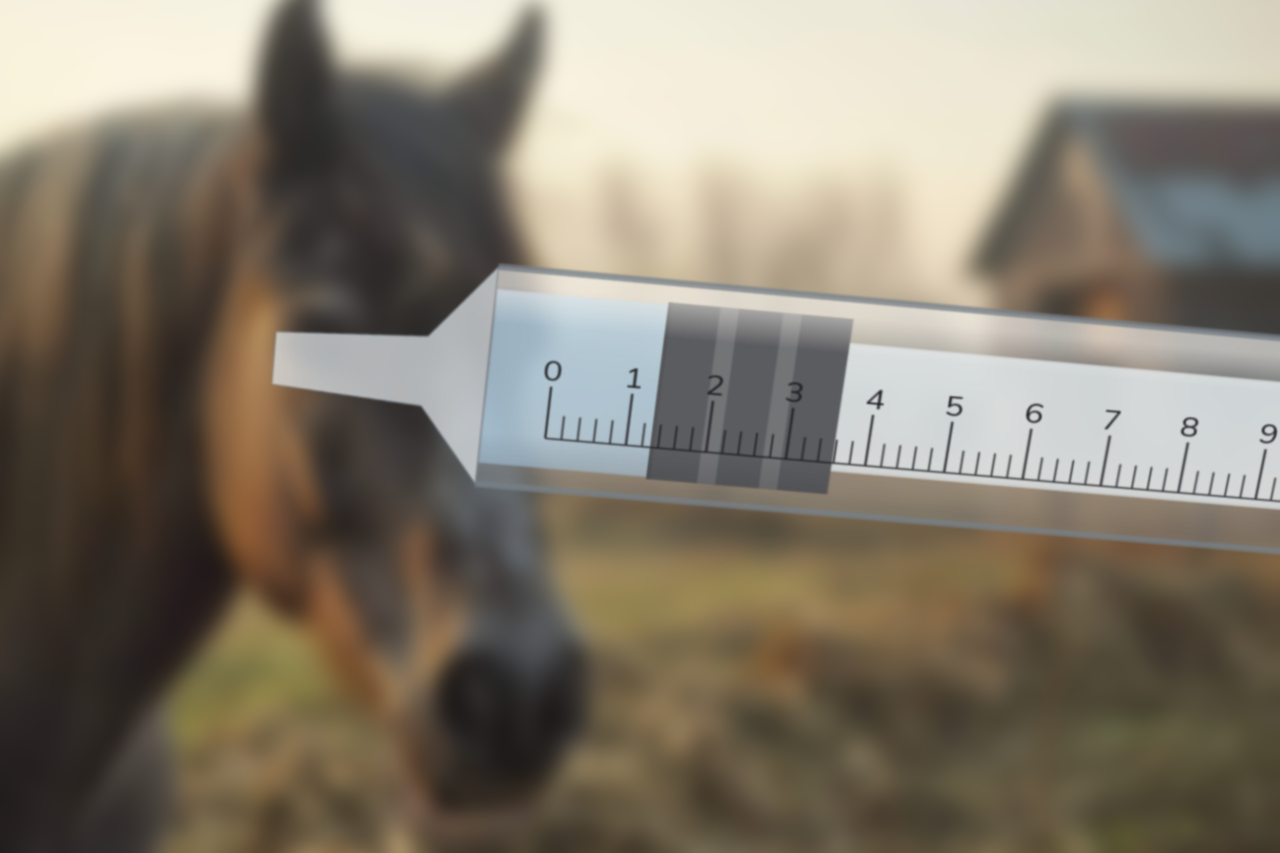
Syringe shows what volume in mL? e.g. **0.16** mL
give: **1.3** mL
